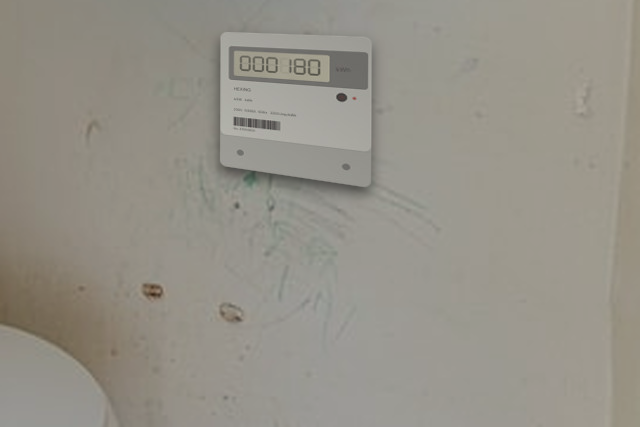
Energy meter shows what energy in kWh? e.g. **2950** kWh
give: **180** kWh
